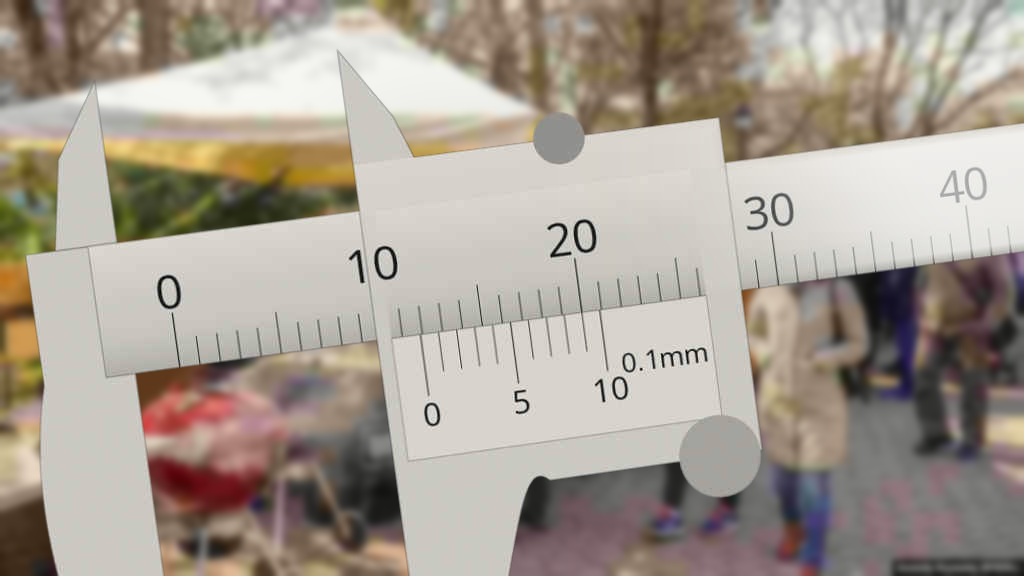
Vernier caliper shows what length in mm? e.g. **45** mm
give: **11.9** mm
